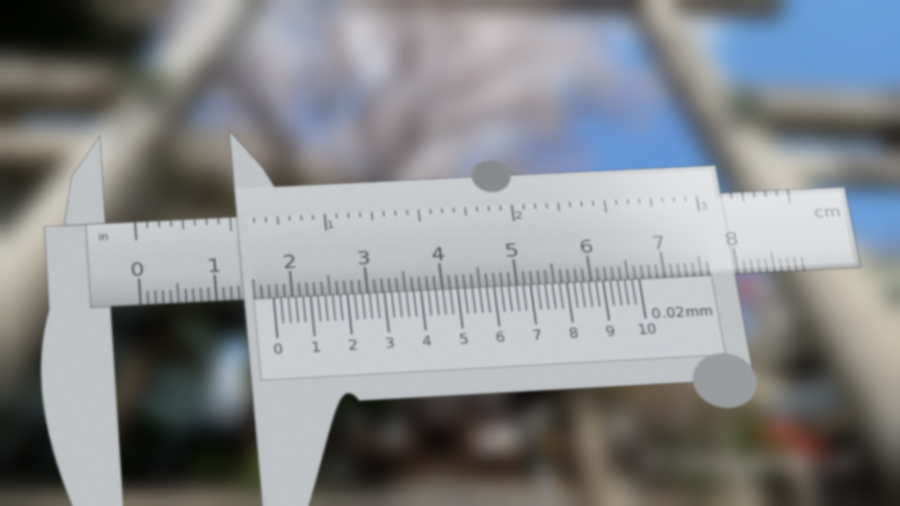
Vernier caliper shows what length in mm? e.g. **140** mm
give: **17.5** mm
